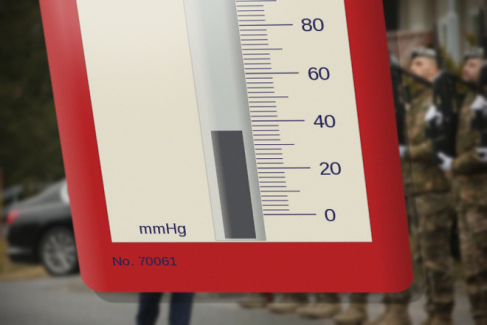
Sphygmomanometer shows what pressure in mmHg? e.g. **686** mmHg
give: **36** mmHg
